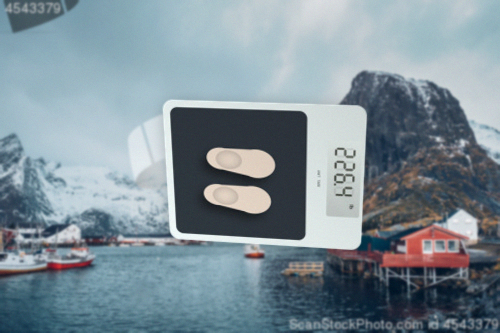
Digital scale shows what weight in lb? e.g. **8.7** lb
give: **226.4** lb
